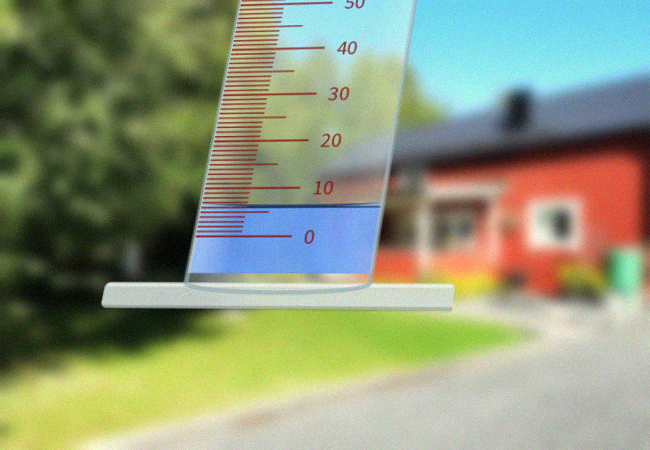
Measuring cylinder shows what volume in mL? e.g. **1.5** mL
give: **6** mL
